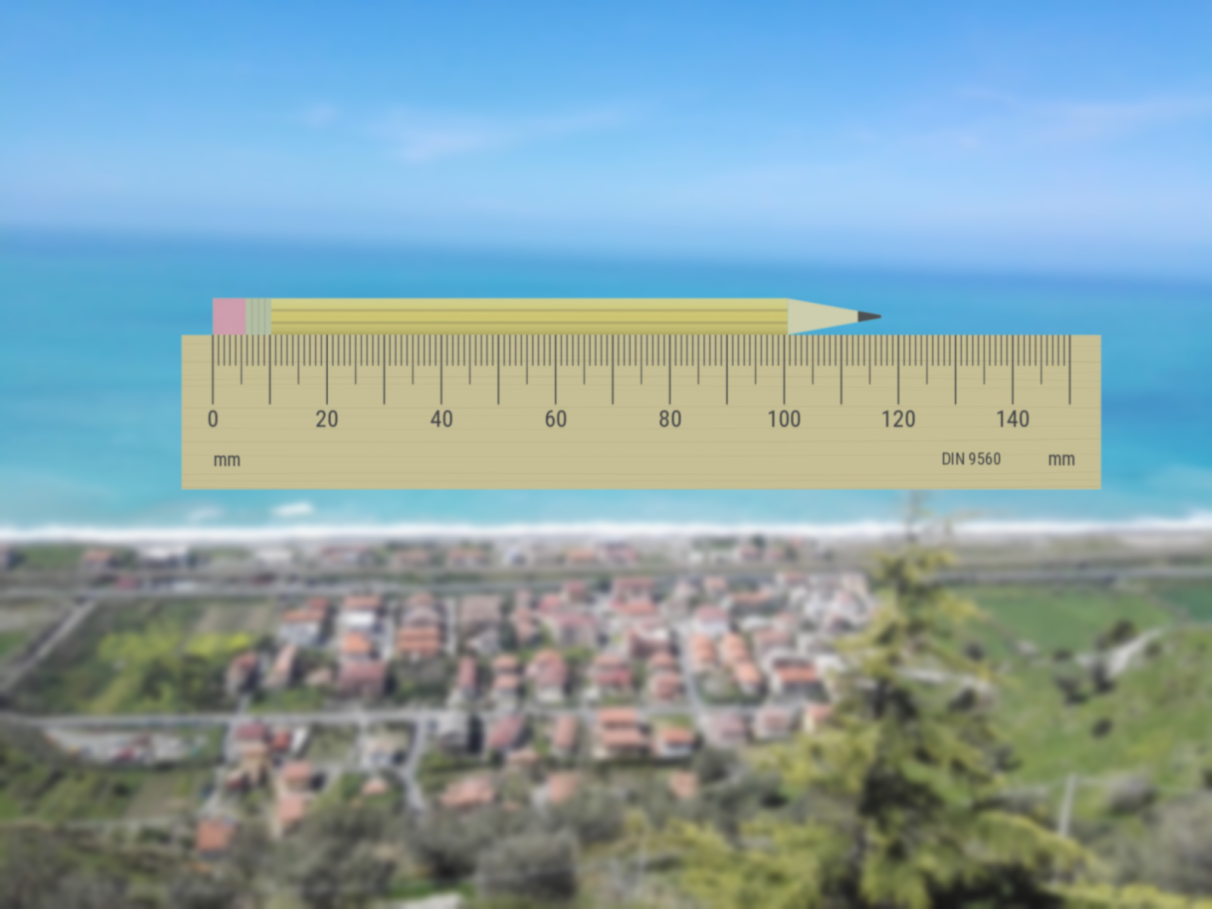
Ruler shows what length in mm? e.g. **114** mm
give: **117** mm
